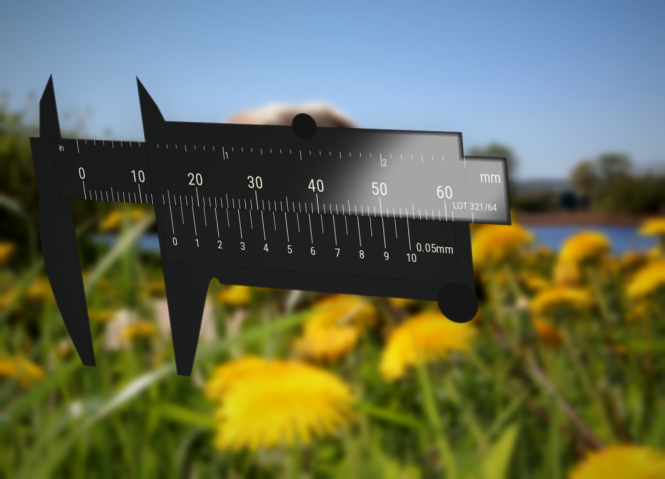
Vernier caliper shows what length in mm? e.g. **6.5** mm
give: **15.0** mm
